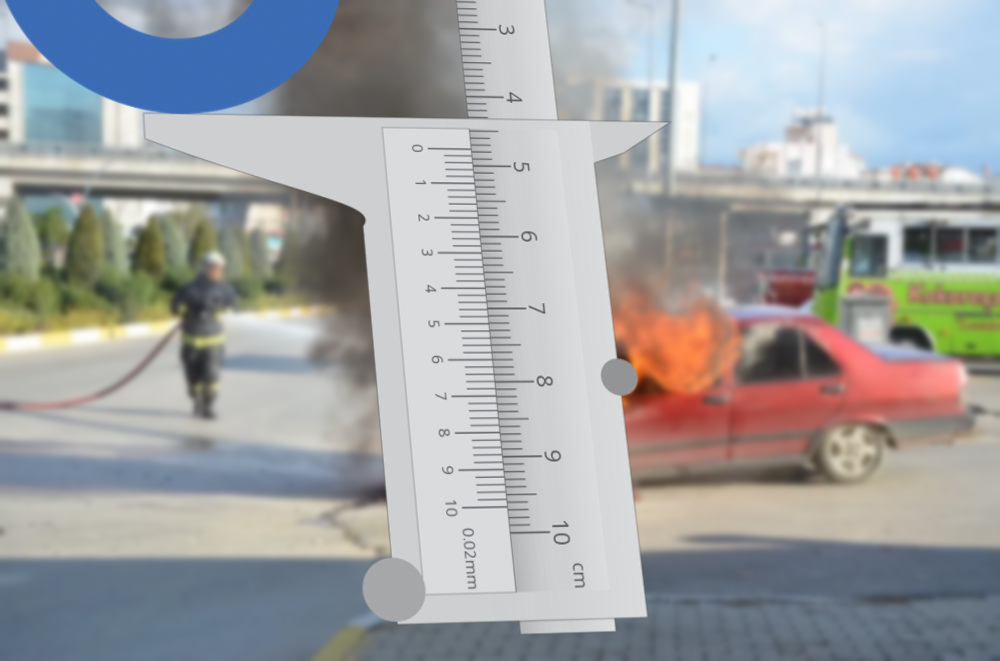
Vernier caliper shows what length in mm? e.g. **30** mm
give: **47.6** mm
